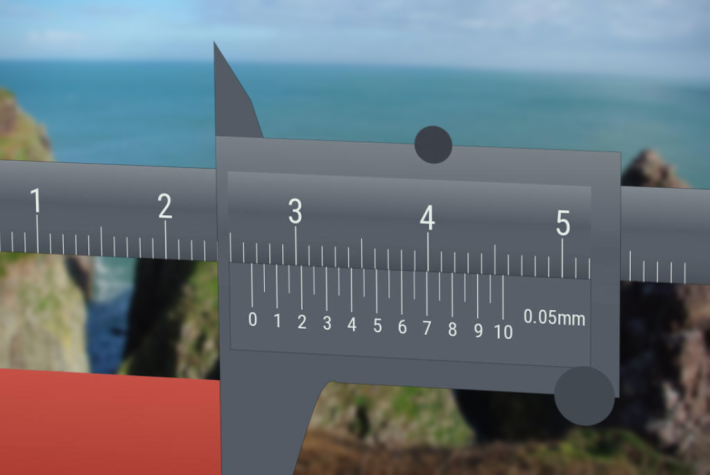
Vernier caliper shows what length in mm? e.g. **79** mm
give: **26.6** mm
